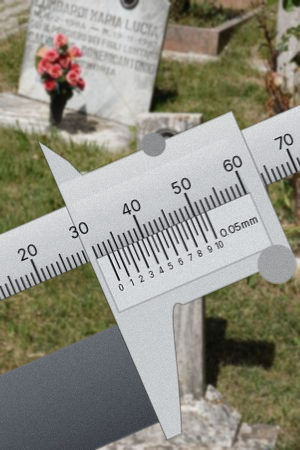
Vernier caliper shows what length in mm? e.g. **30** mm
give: **33.0** mm
